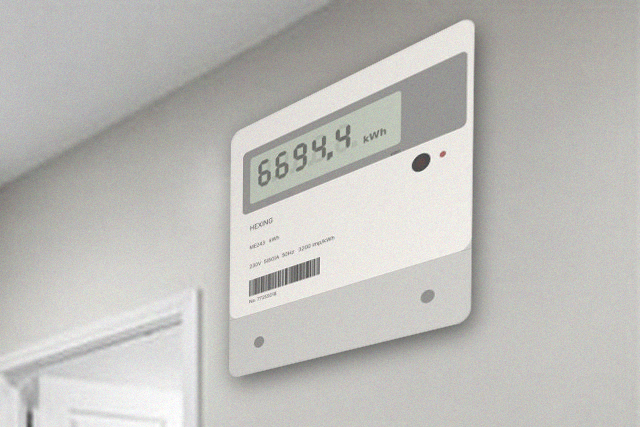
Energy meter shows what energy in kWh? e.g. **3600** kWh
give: **6694.4** kWh
